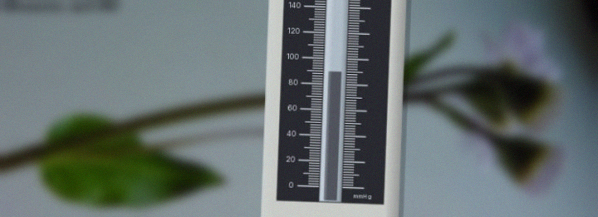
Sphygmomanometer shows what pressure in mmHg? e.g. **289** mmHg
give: **90** mmHg
